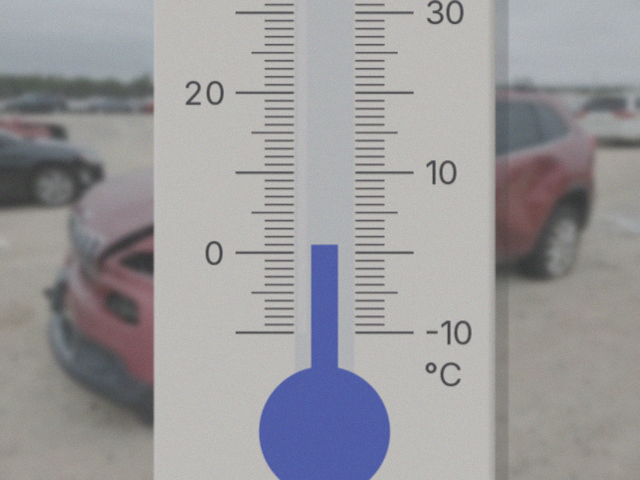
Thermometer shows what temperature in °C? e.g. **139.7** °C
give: **1** °C
